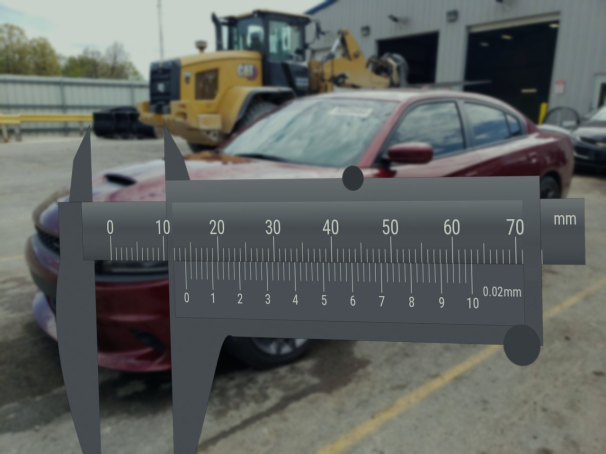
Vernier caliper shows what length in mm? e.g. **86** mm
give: **14.0** mm
